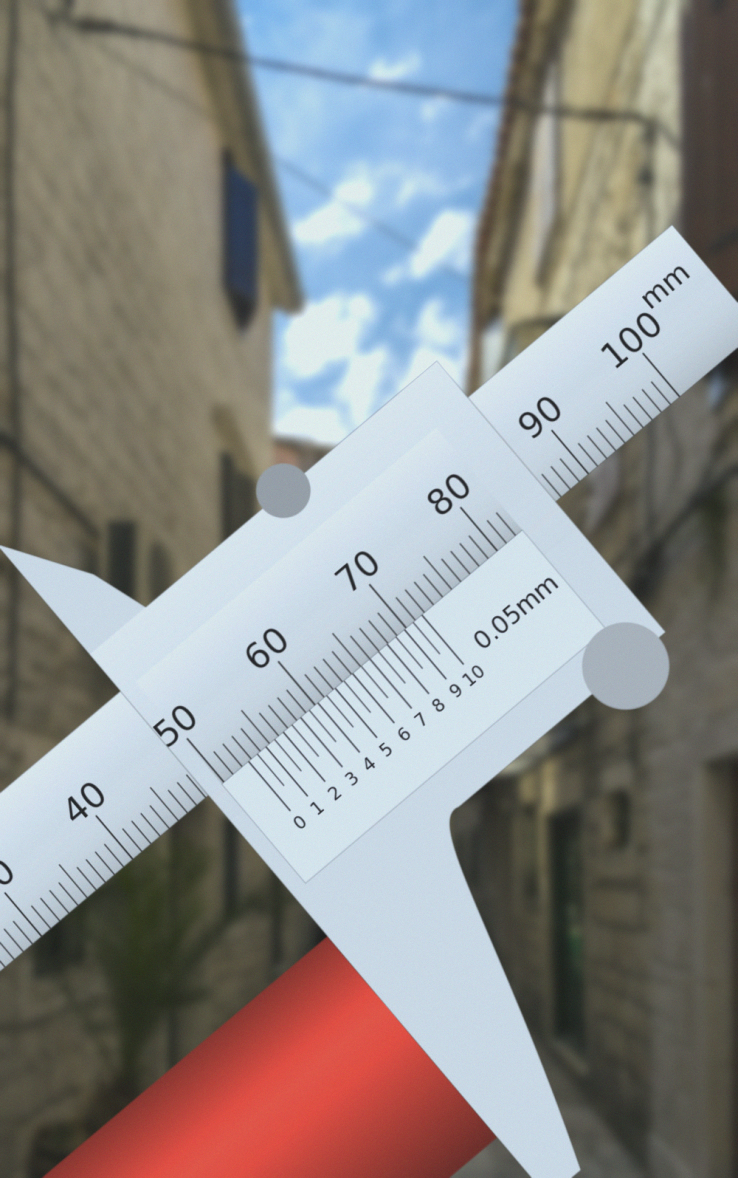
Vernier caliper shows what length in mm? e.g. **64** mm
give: **52.7** mm
